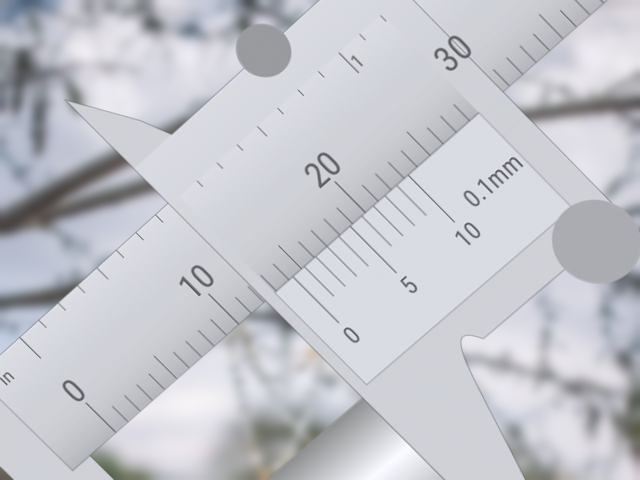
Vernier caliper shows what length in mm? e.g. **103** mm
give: **14.3** mm
